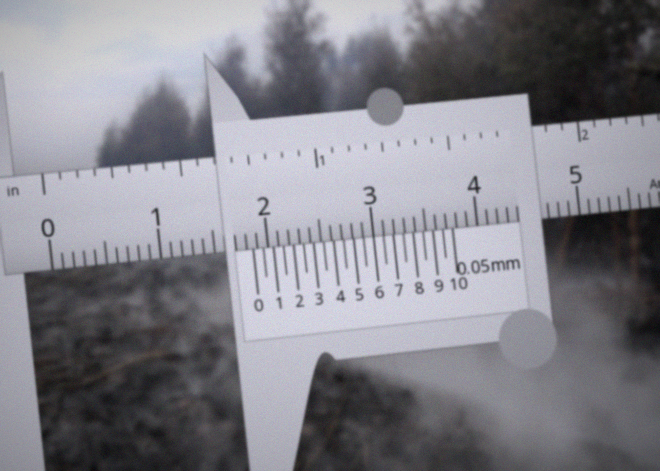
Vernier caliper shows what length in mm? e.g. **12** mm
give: **18.6** mm
